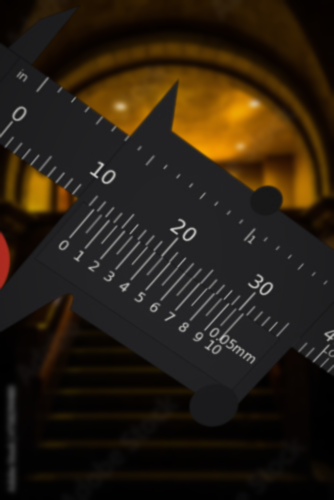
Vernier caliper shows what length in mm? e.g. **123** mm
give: **11.6** mm
